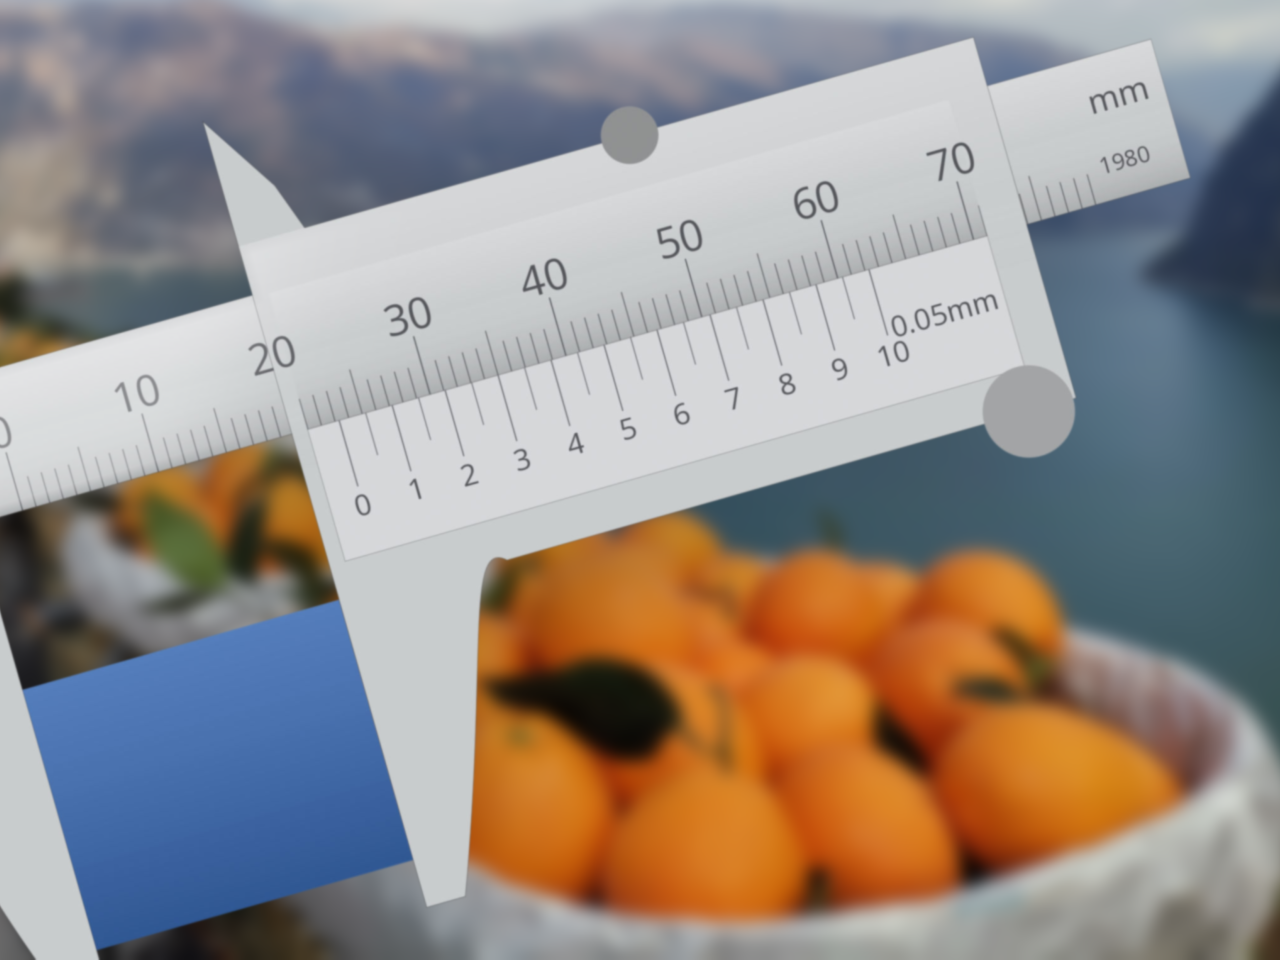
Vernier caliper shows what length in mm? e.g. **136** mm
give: **23.3** mm
